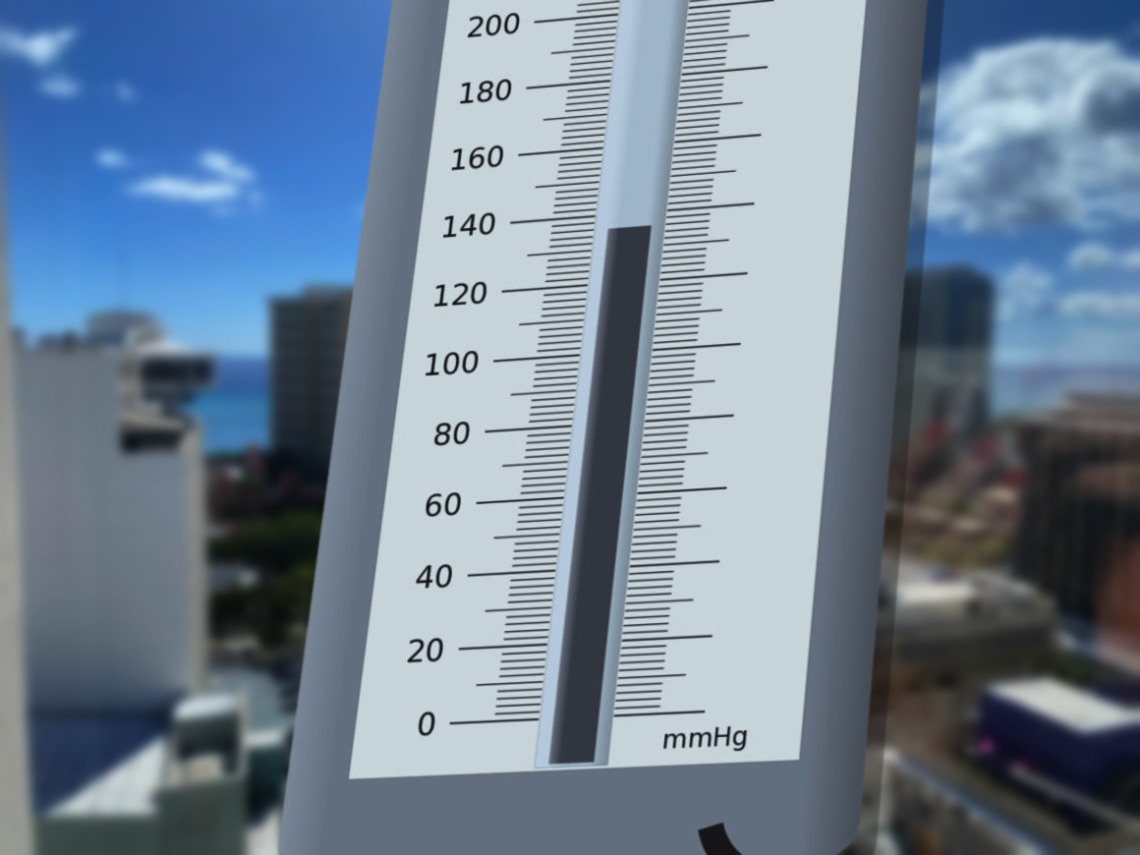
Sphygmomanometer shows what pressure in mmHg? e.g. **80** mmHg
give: **136** mmHg
